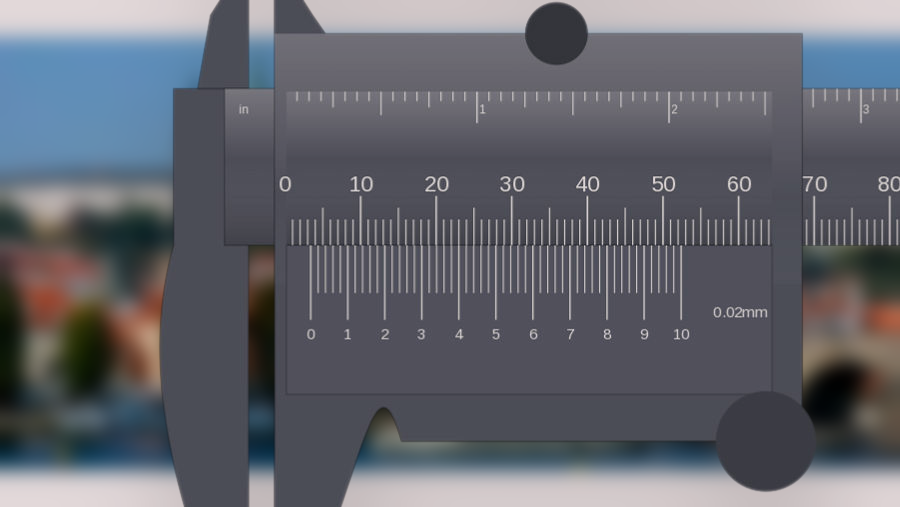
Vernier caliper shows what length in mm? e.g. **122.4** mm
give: **3.4** mm
